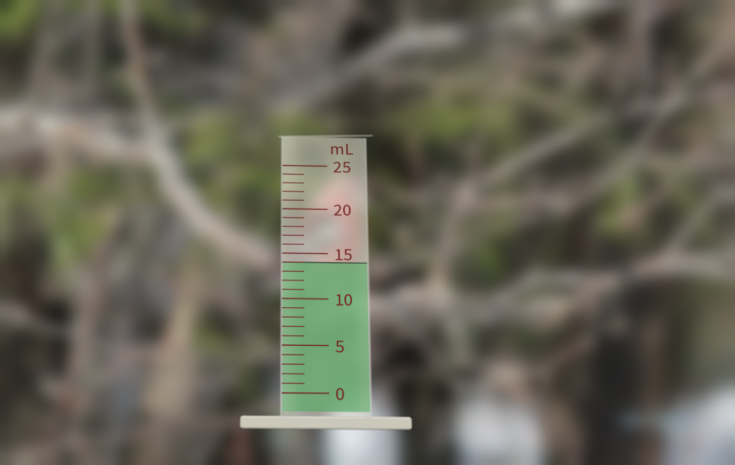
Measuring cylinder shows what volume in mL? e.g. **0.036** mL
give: **14** mL
